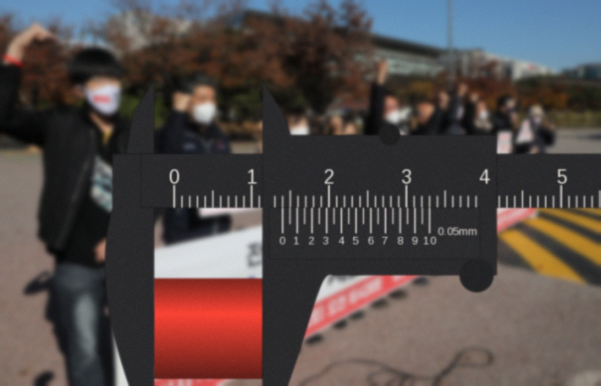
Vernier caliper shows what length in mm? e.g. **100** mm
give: **14.0** mm
